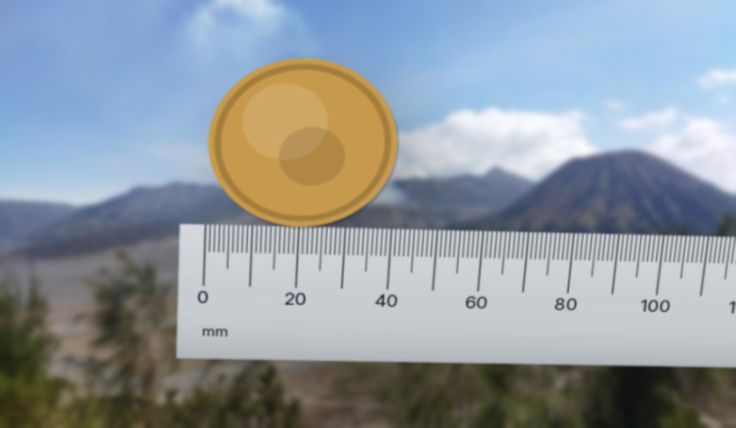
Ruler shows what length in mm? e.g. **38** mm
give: **40** mm
